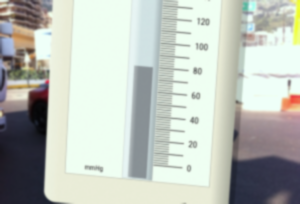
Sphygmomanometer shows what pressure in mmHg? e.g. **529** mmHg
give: **80** mmHg
